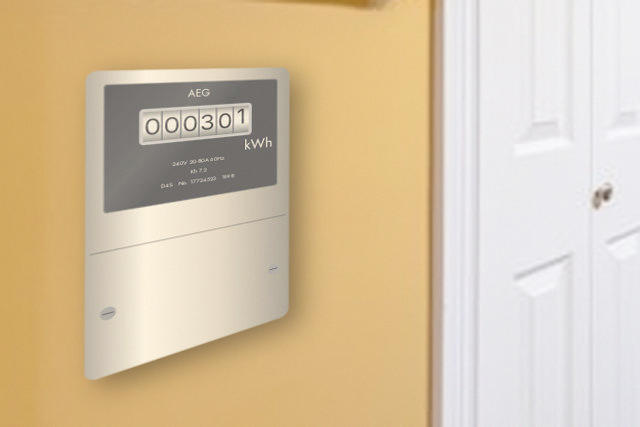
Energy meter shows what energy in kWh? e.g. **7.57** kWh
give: **301** kWh
